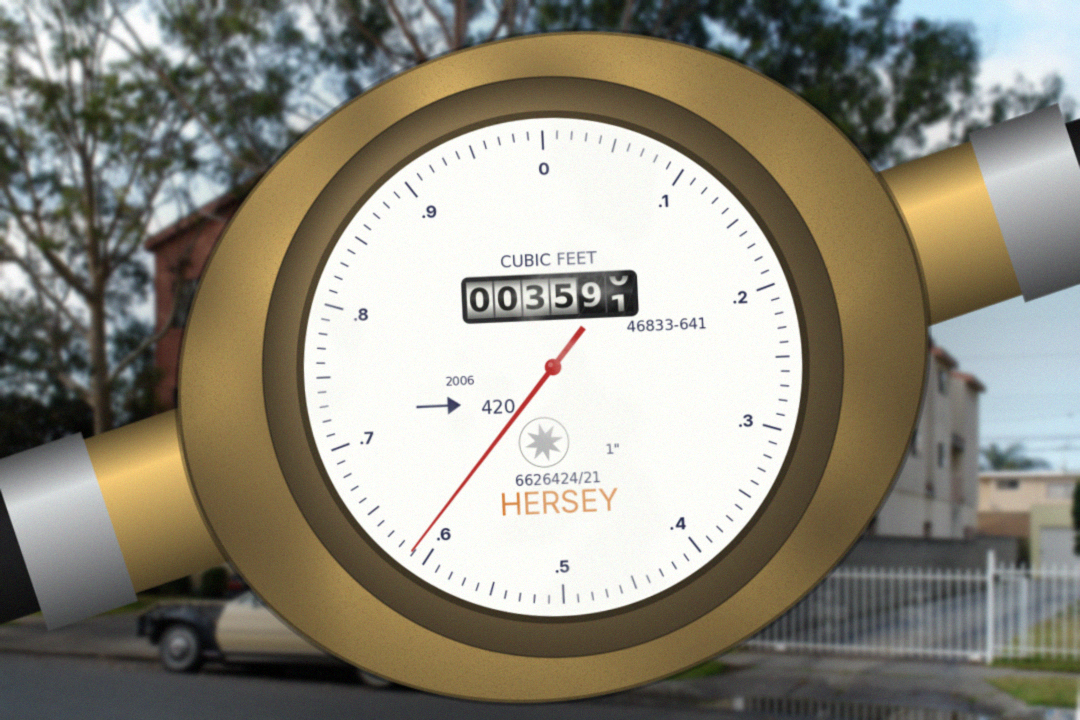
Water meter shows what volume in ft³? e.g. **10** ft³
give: **3590.61** ft³
